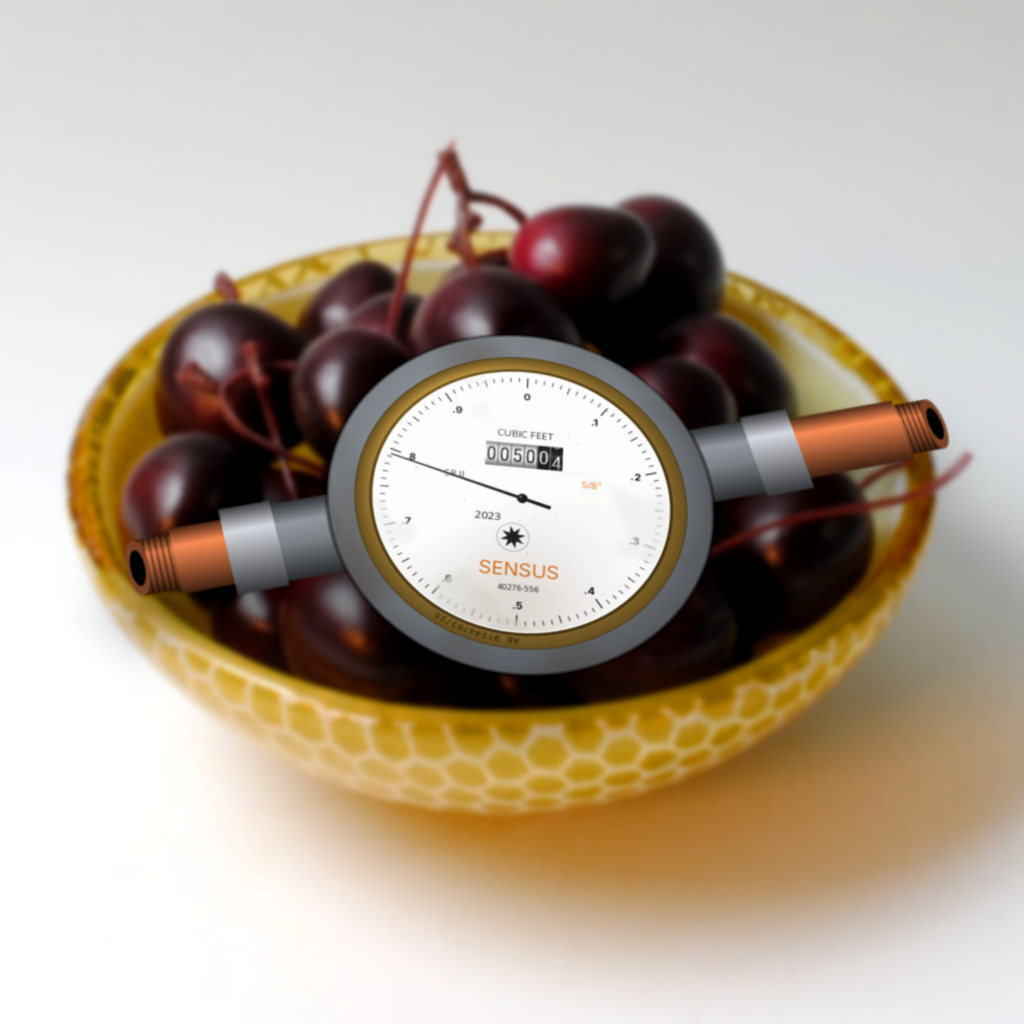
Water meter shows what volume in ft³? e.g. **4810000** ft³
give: **5003.79** ft³
